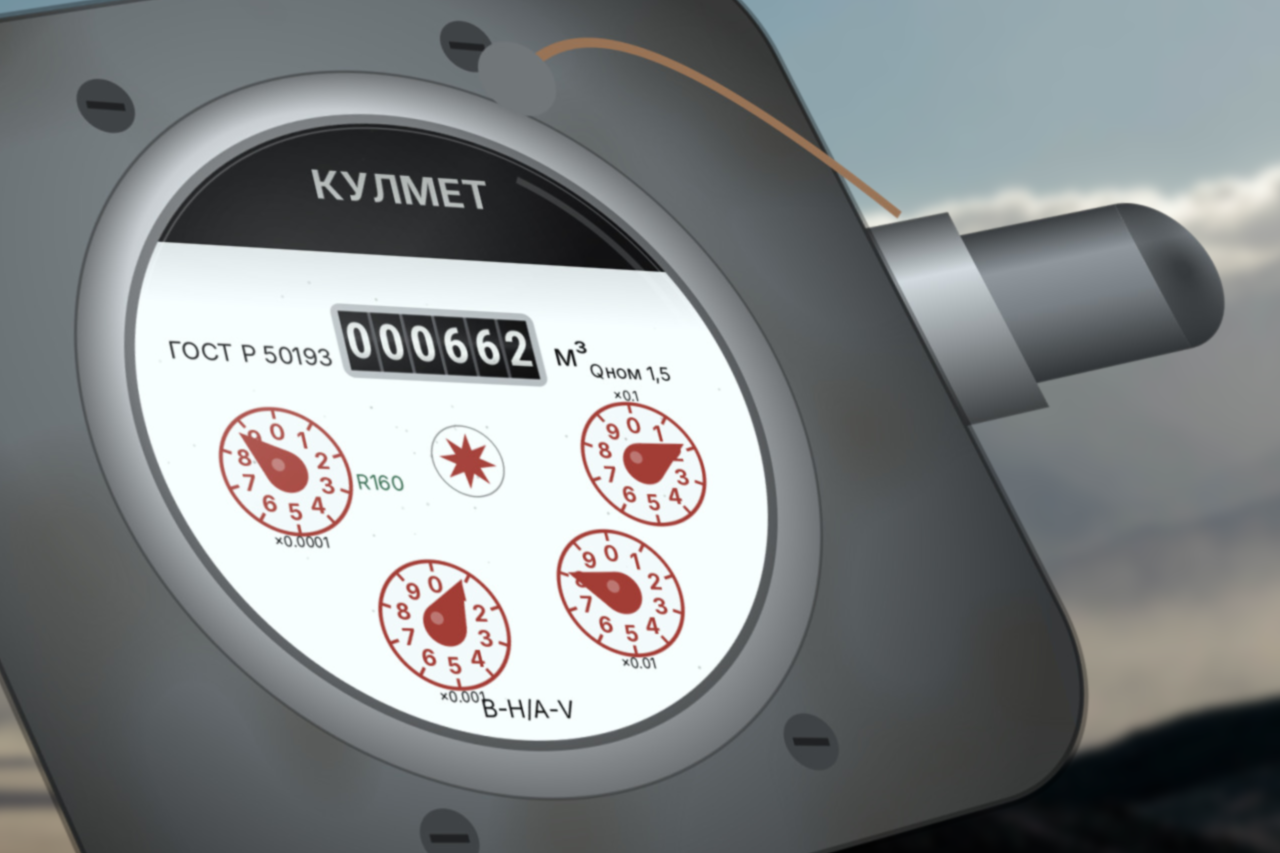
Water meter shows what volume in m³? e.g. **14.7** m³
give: **662.1808** m³
